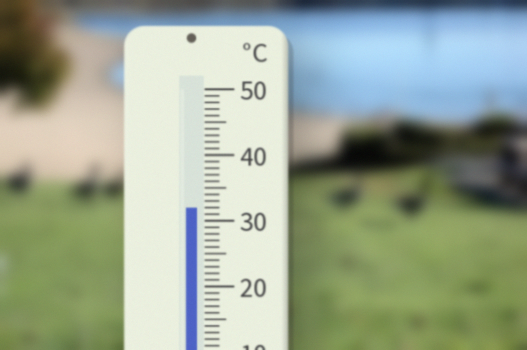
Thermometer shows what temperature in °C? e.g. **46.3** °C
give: **32** °C
